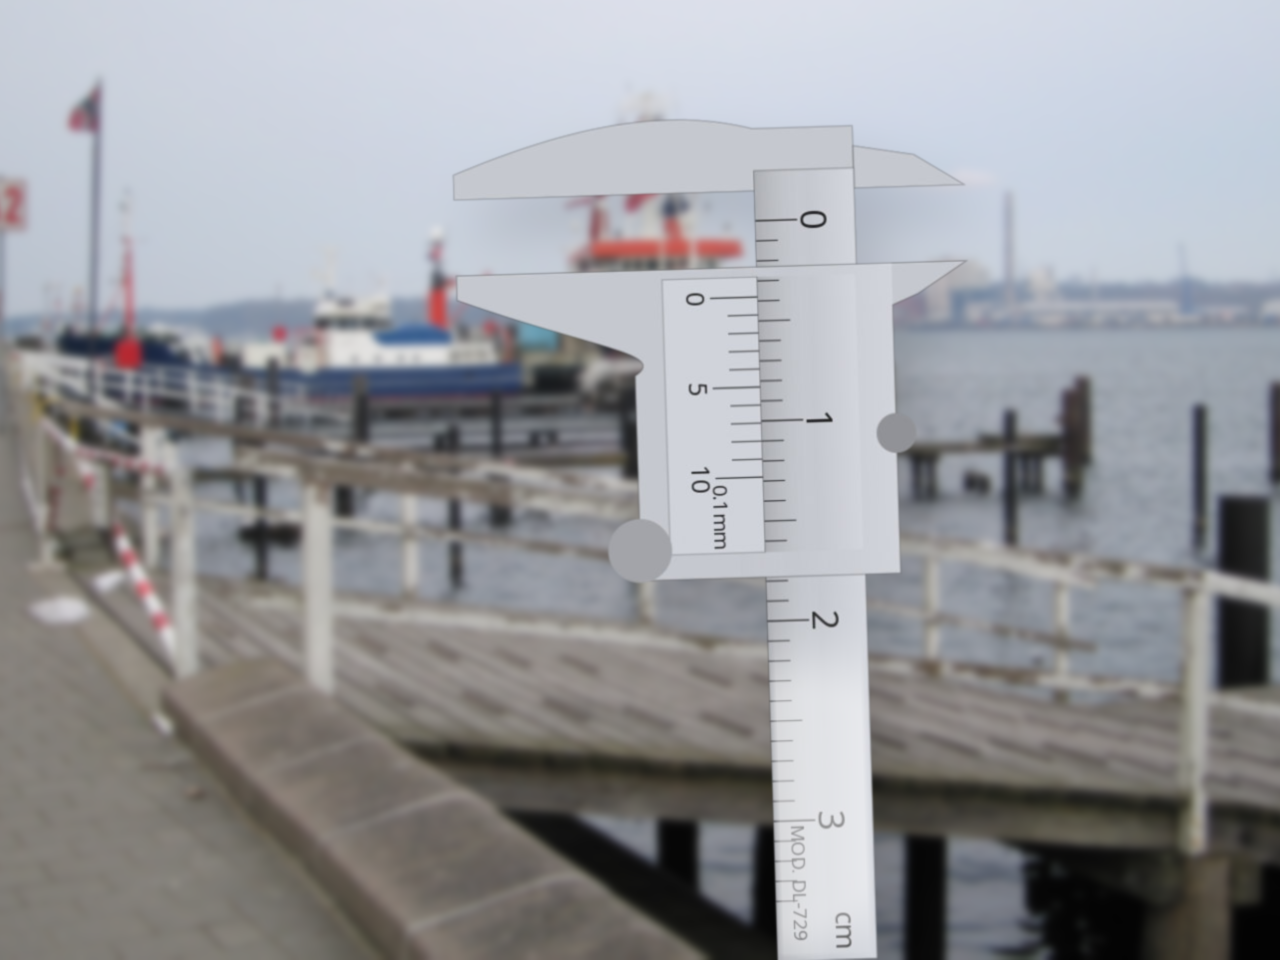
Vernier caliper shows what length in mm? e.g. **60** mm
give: **3.8** mm
